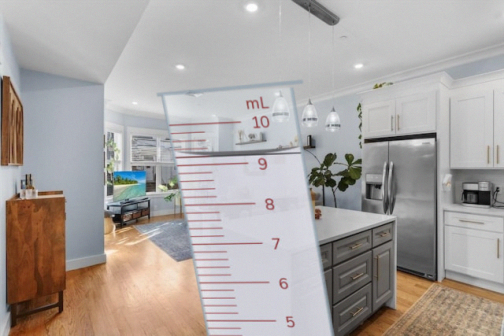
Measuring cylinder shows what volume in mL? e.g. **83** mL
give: **9.2** mL
